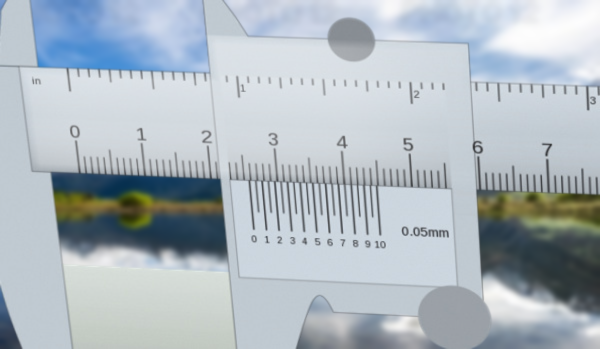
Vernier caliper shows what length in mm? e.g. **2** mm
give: **25.8** mm
